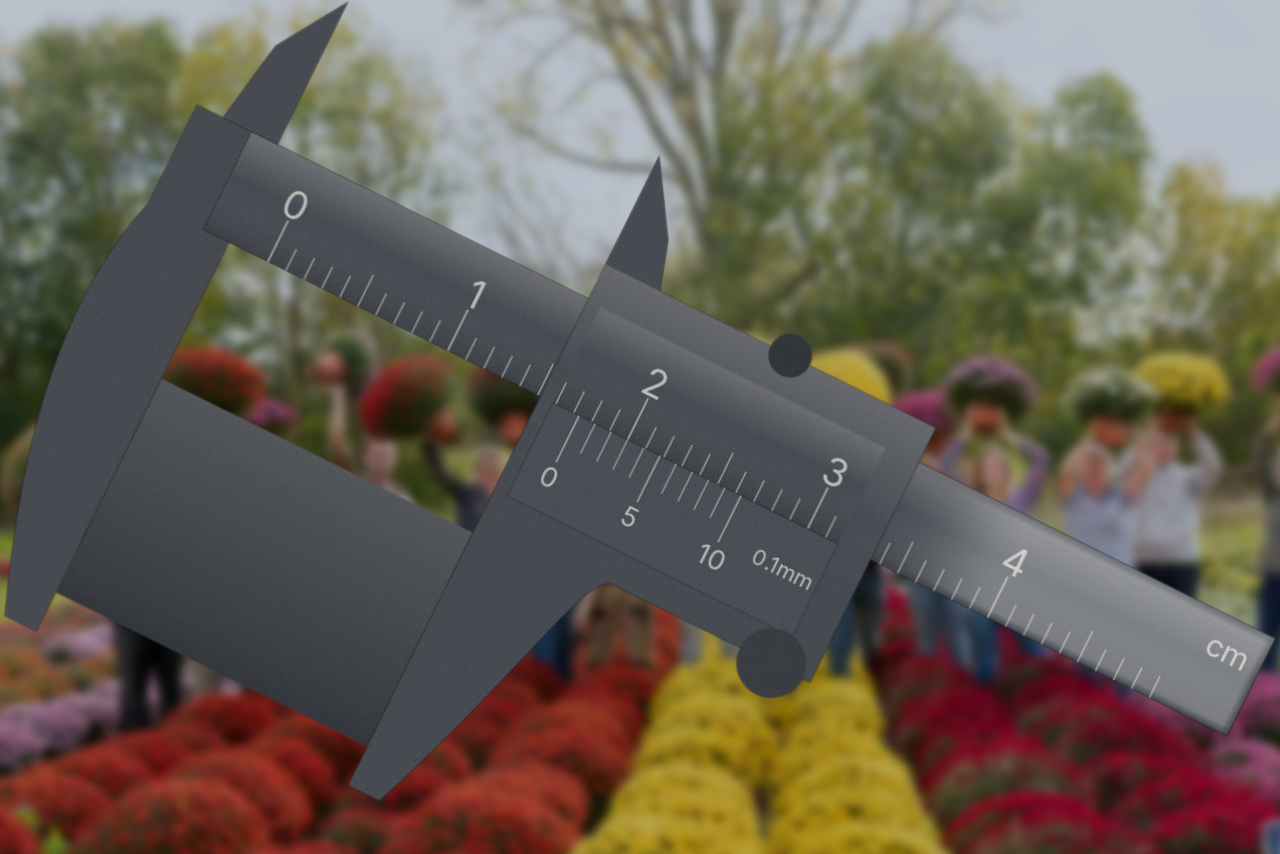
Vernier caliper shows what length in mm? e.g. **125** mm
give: **17.3** mm
